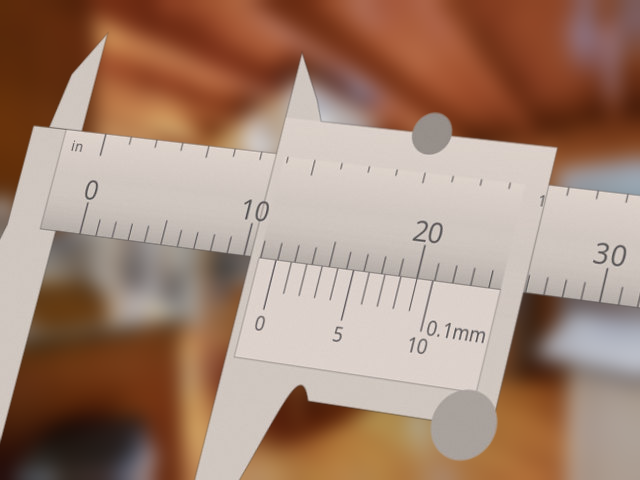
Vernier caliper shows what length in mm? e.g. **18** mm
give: **11.9** mm
